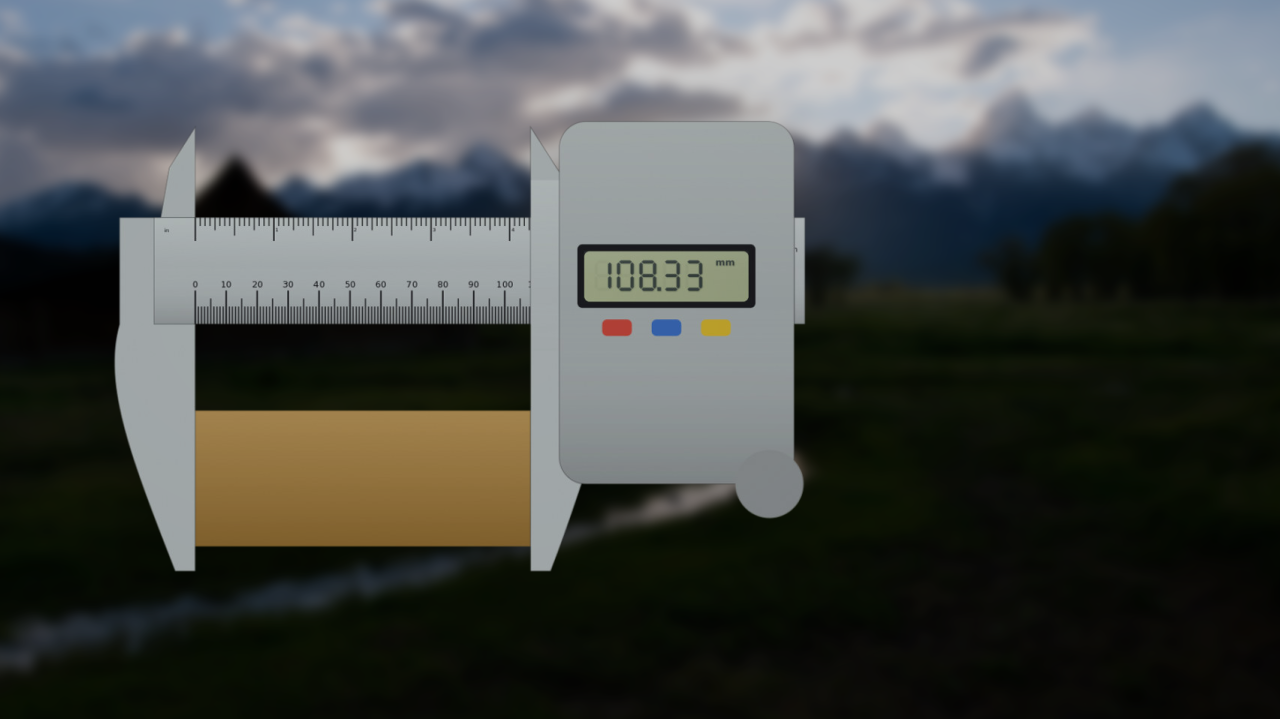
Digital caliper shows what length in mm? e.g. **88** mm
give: **108.33** mm
